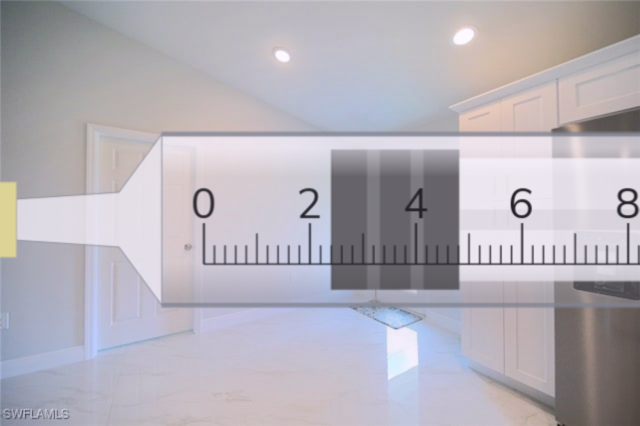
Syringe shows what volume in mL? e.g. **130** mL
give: **2.4** mL
